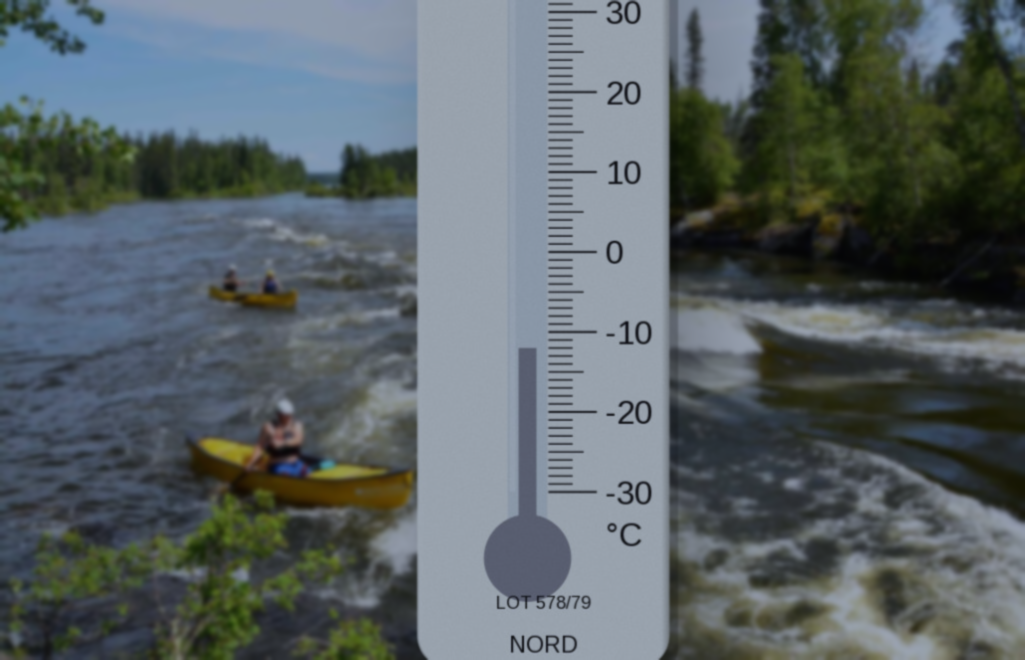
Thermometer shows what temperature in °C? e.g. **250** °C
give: **-12** °C
